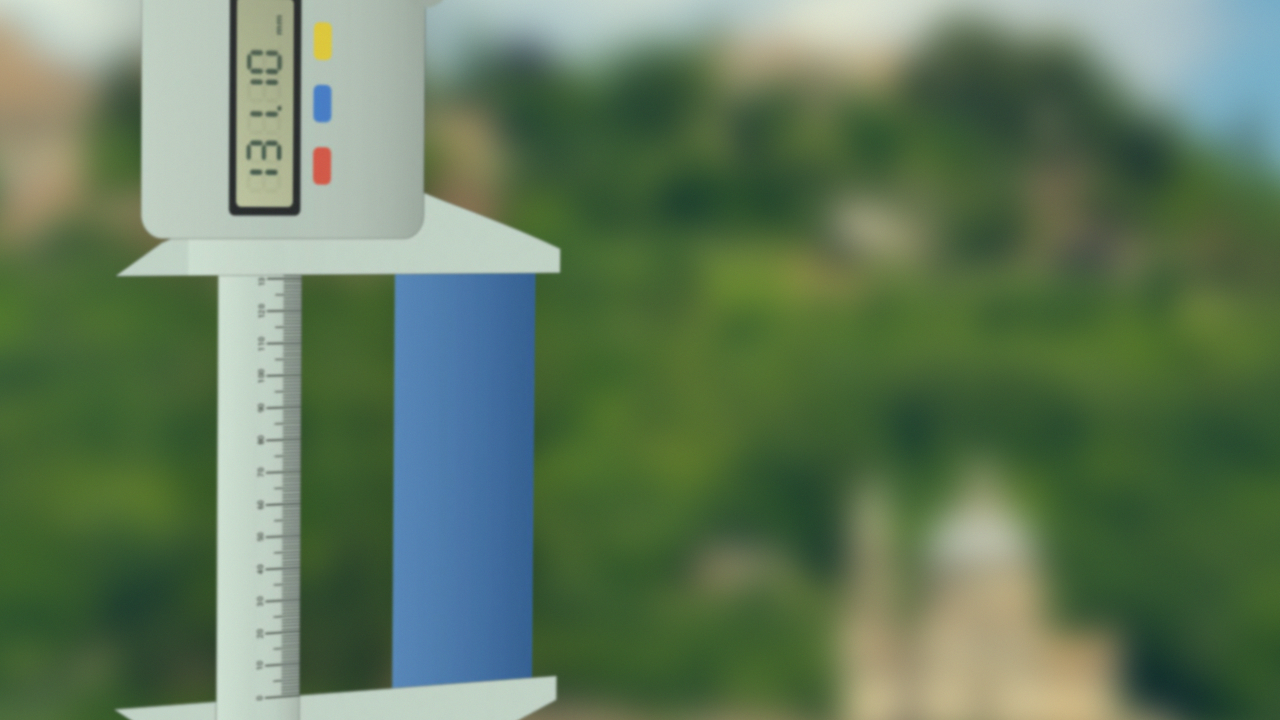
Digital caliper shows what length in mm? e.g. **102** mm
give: **131.10** mm
